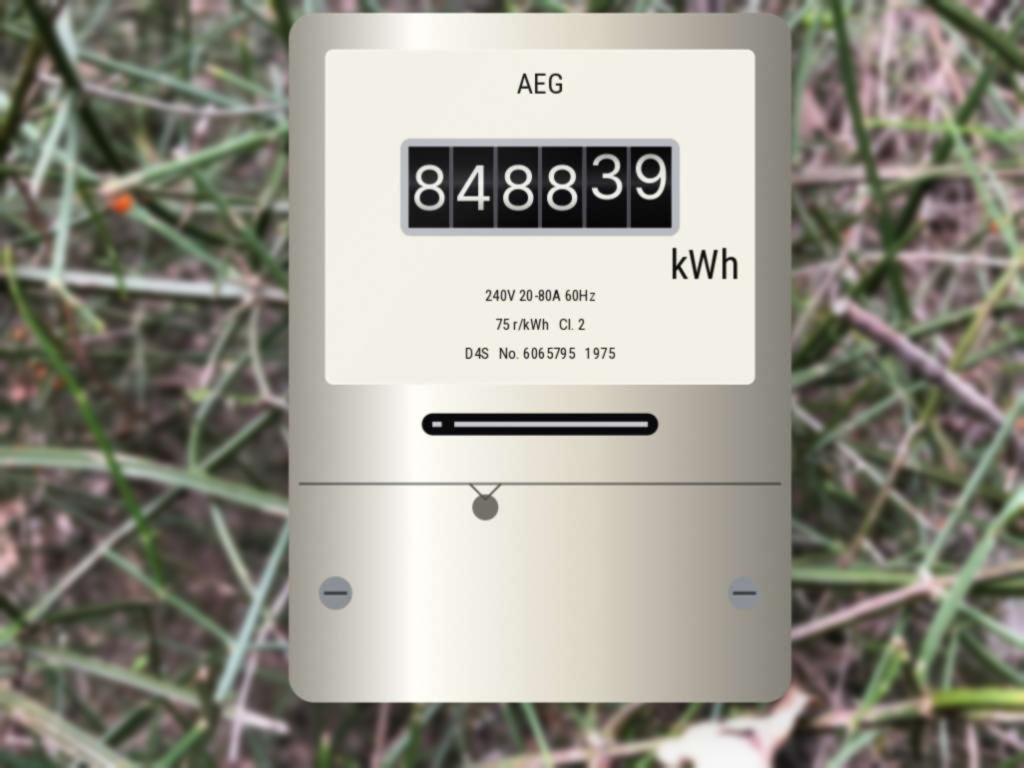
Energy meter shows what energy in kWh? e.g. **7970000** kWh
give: **848839** kWh
